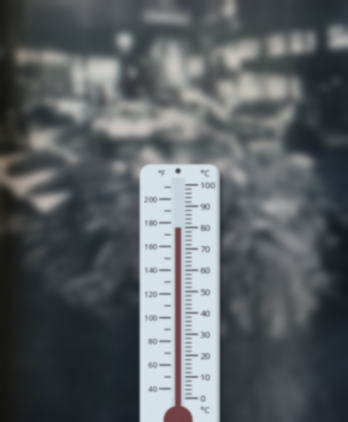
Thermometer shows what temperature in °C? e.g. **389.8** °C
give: **80** °C
